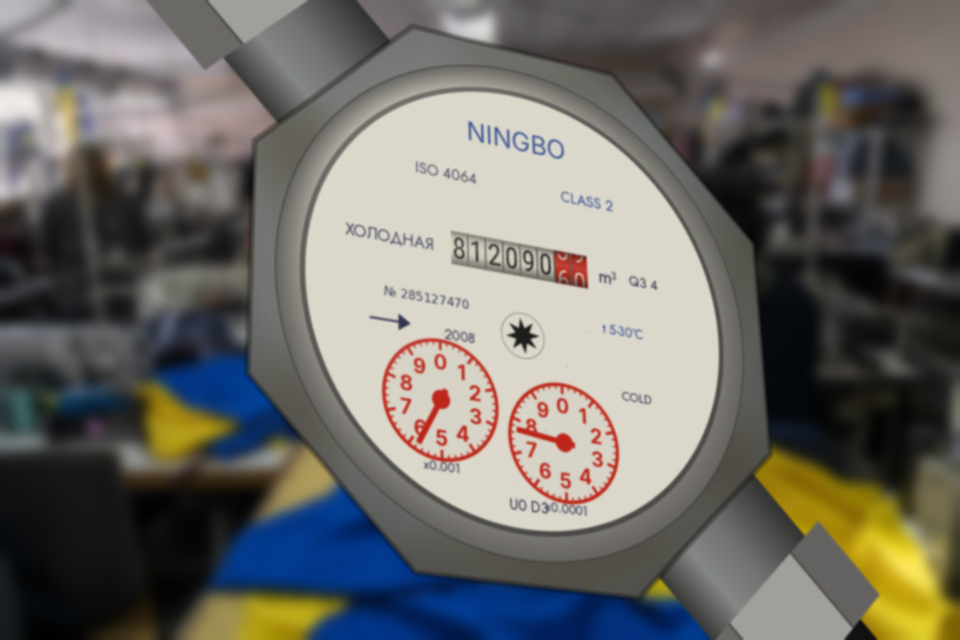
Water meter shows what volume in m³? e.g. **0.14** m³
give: **812090.5957** m³
